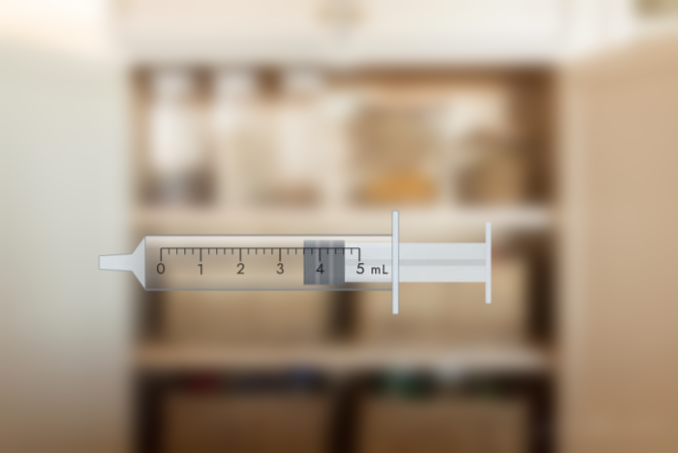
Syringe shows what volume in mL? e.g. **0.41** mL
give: **3.6** mL
